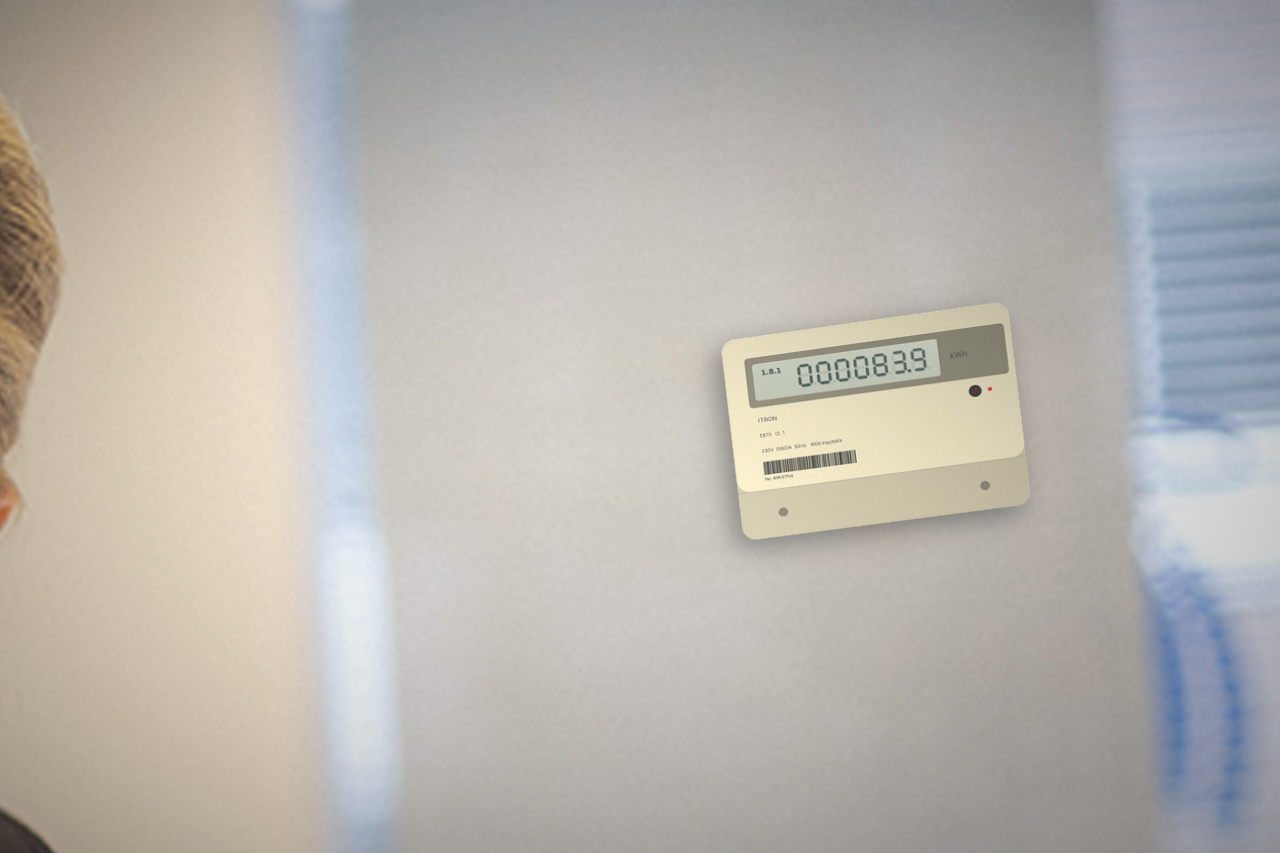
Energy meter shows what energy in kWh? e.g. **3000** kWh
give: **83.9** kWh
